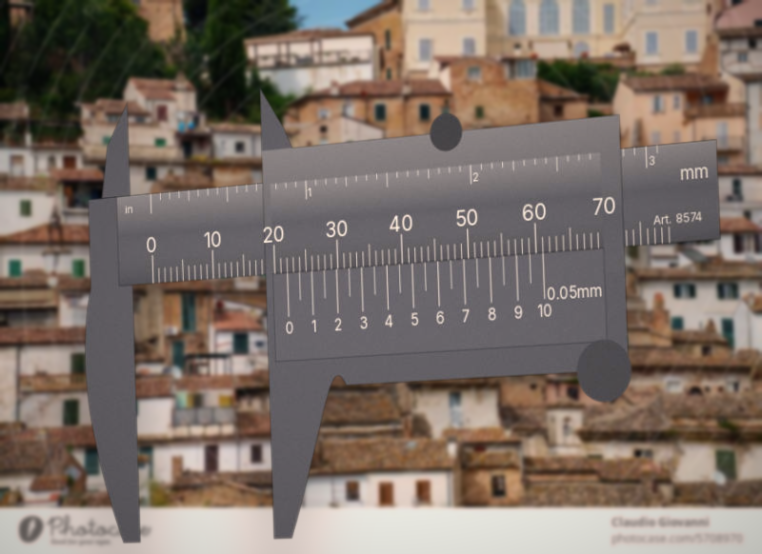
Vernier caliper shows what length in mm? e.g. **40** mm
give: **22.0** mm
